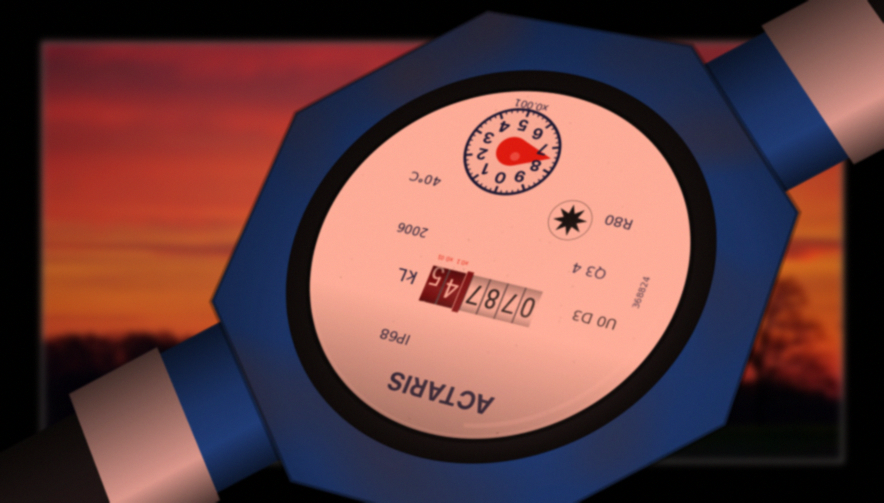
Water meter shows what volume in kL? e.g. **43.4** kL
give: **787.447** kL
